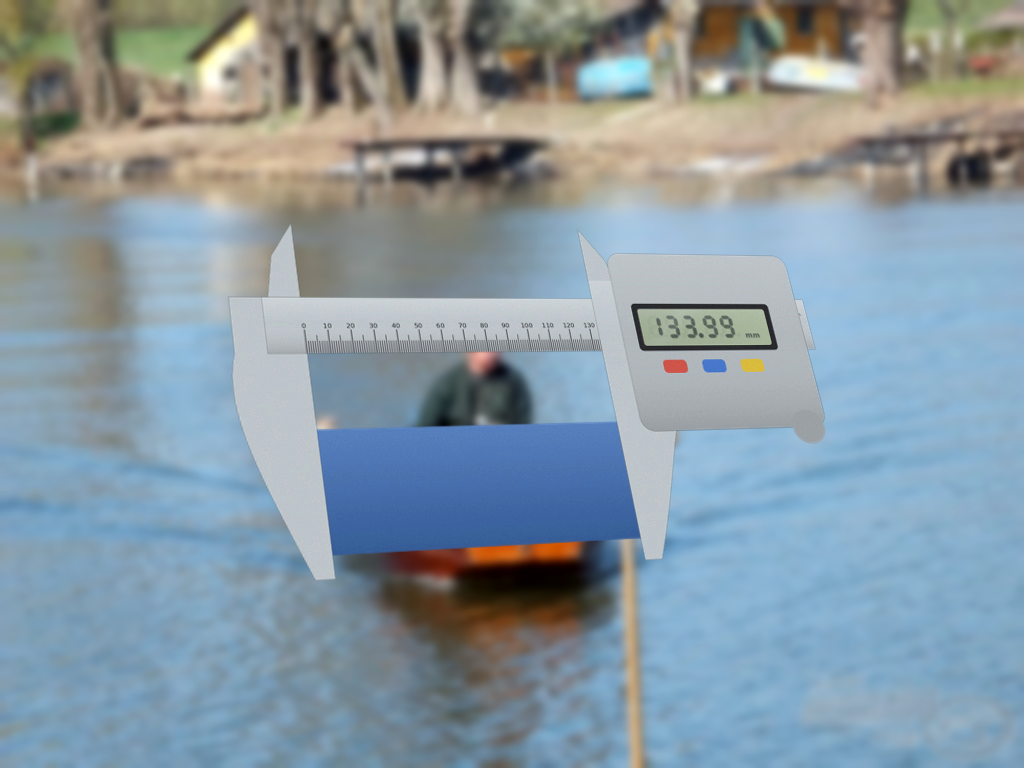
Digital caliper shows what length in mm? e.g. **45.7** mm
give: **133.99** mm
